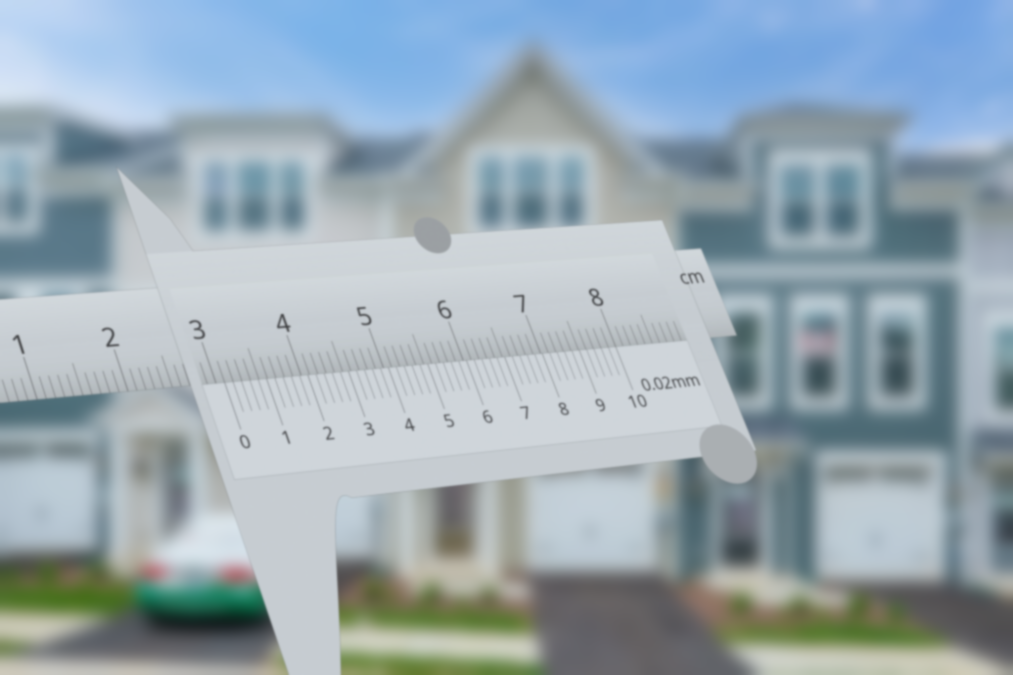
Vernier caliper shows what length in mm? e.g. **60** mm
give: **31.0** mm
